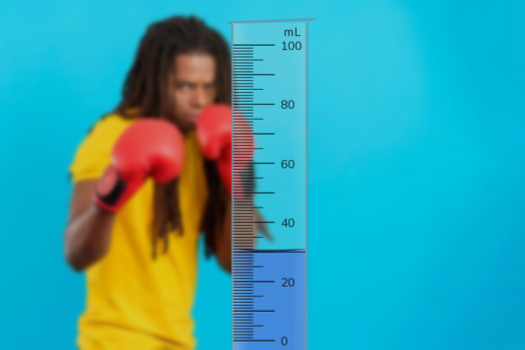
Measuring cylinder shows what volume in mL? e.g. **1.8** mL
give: **30** mL
